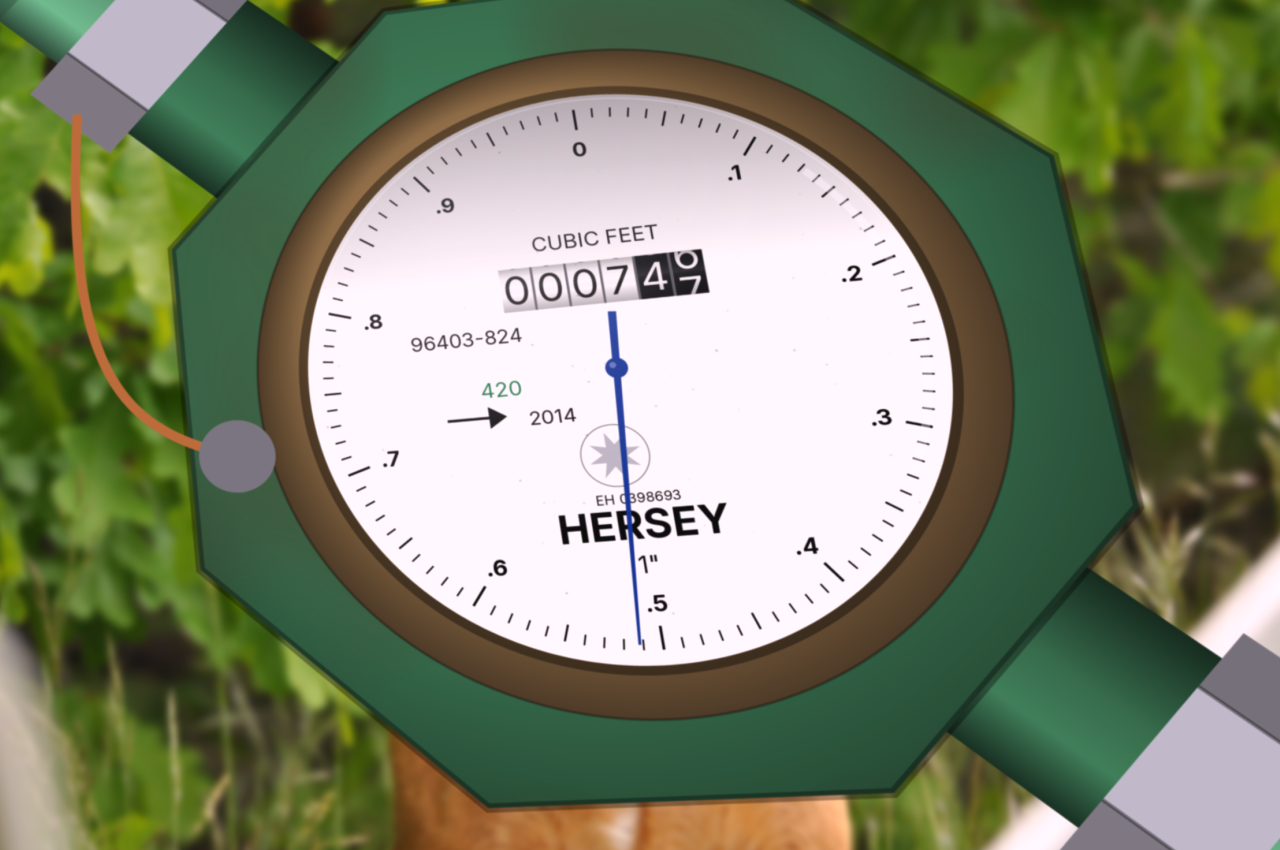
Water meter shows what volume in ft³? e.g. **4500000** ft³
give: **746.51** ft³
